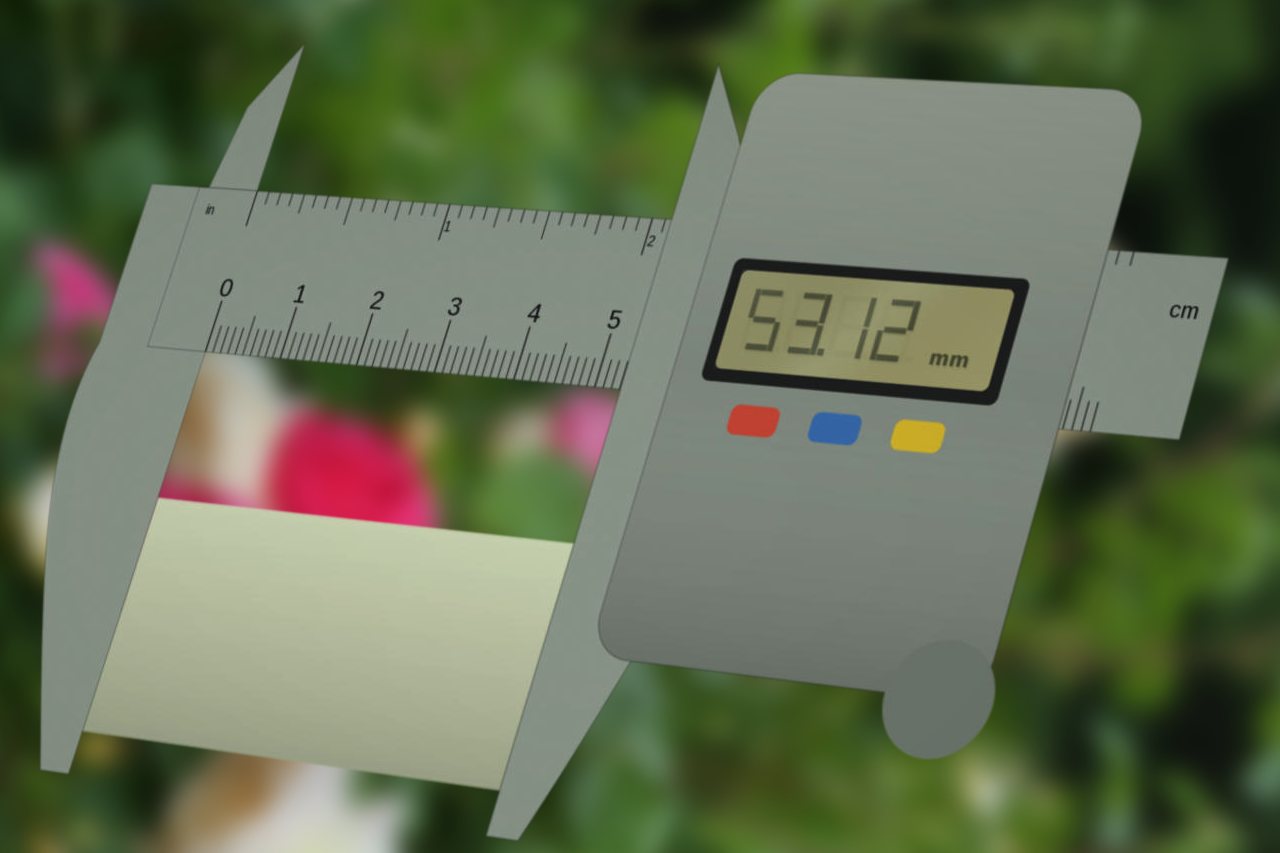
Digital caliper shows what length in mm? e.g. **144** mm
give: **53.12** mm
